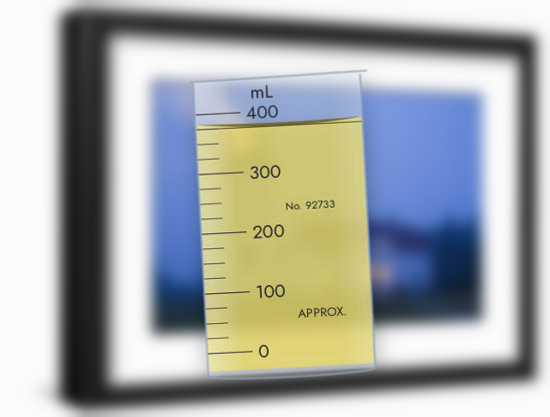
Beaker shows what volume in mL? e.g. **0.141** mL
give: **375** mL
